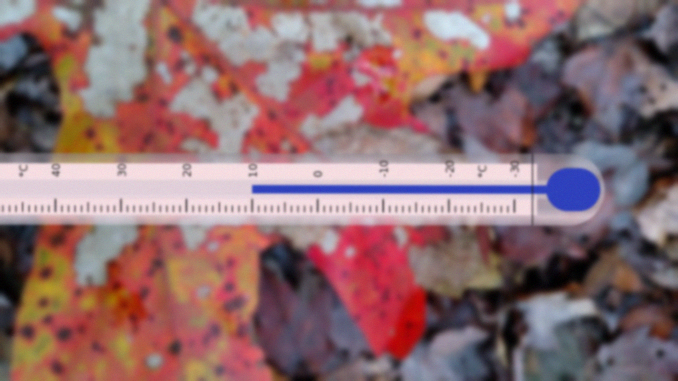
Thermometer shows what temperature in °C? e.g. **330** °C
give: **10** °C
